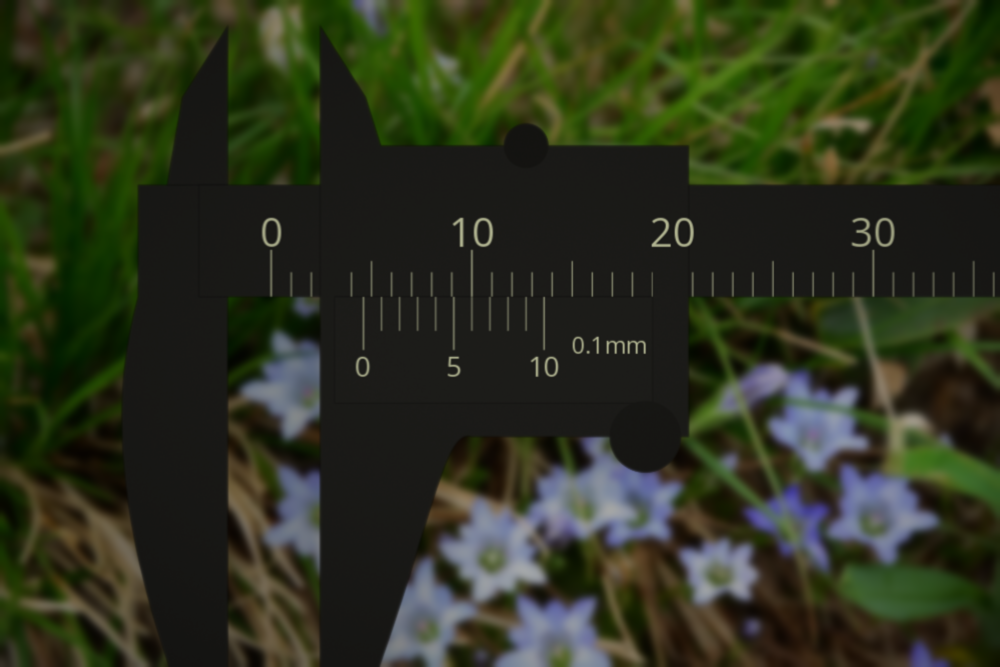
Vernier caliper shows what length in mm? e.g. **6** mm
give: **4.6** mm
